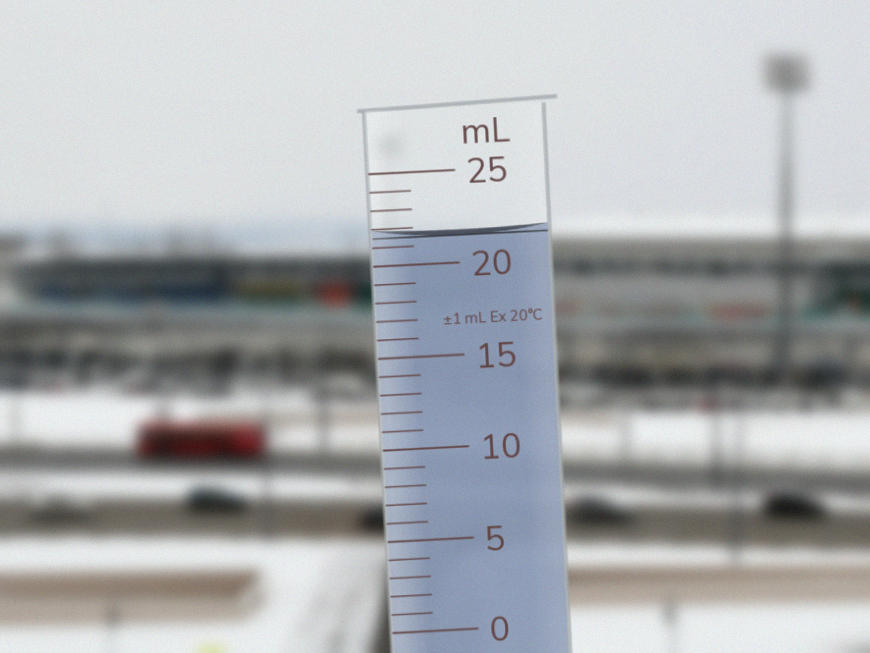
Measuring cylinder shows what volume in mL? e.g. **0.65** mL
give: **21.5** mL
